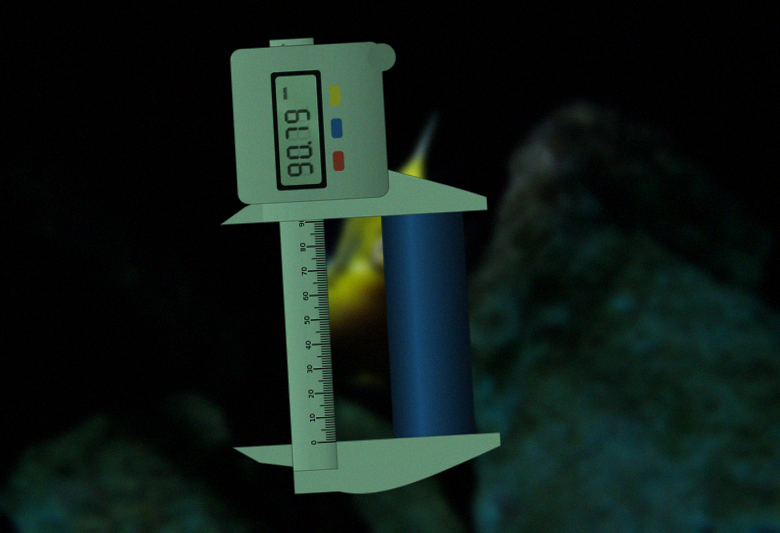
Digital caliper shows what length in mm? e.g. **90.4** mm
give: **90.79** mm
